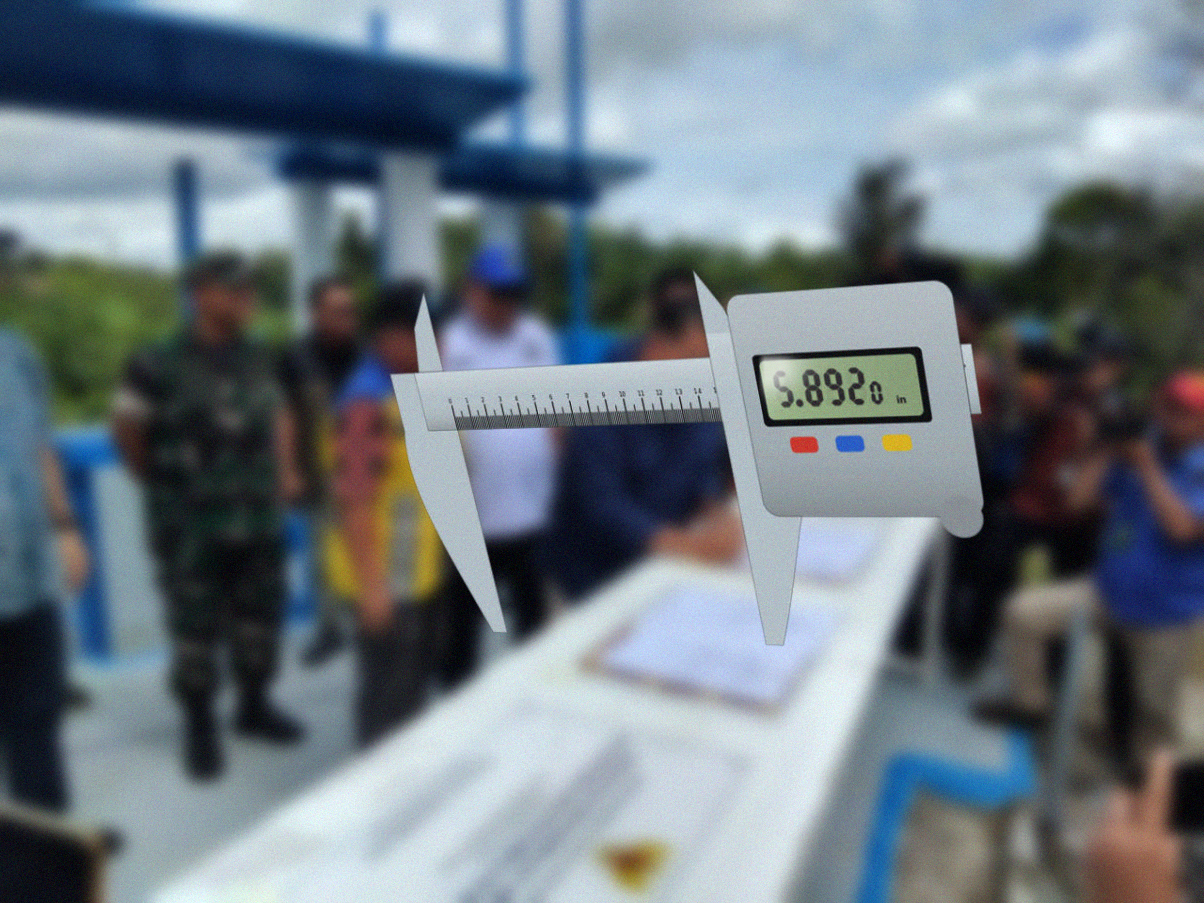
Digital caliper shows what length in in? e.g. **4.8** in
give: **5.8920** in
